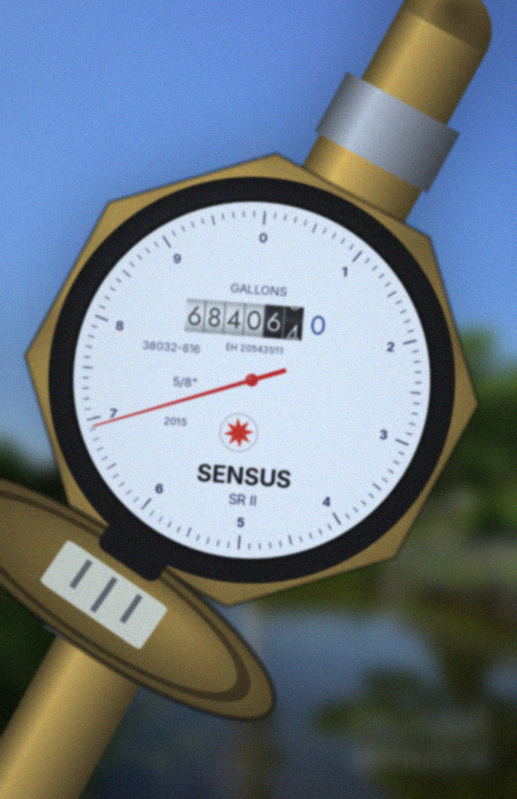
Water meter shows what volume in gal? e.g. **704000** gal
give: **6840636.9** gal
